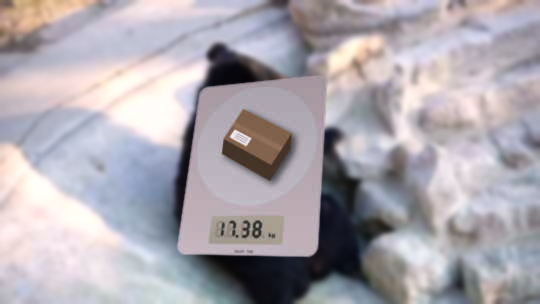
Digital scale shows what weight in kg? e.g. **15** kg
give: **17.38** kg
